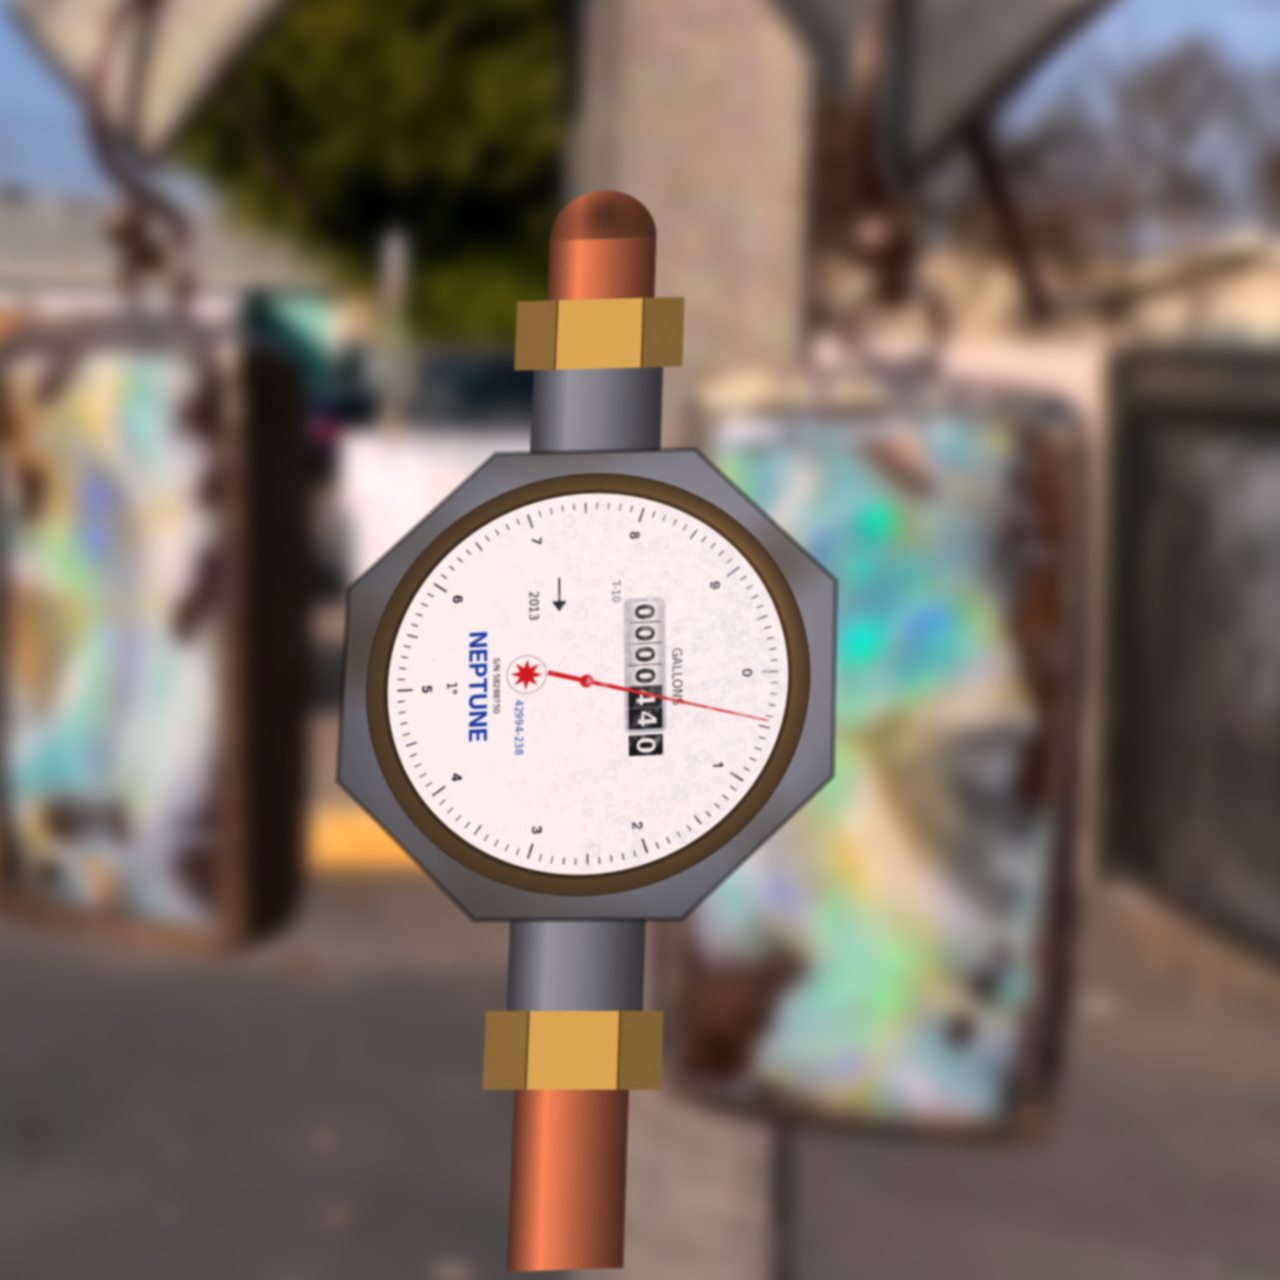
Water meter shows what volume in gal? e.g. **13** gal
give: **440.4** gal
